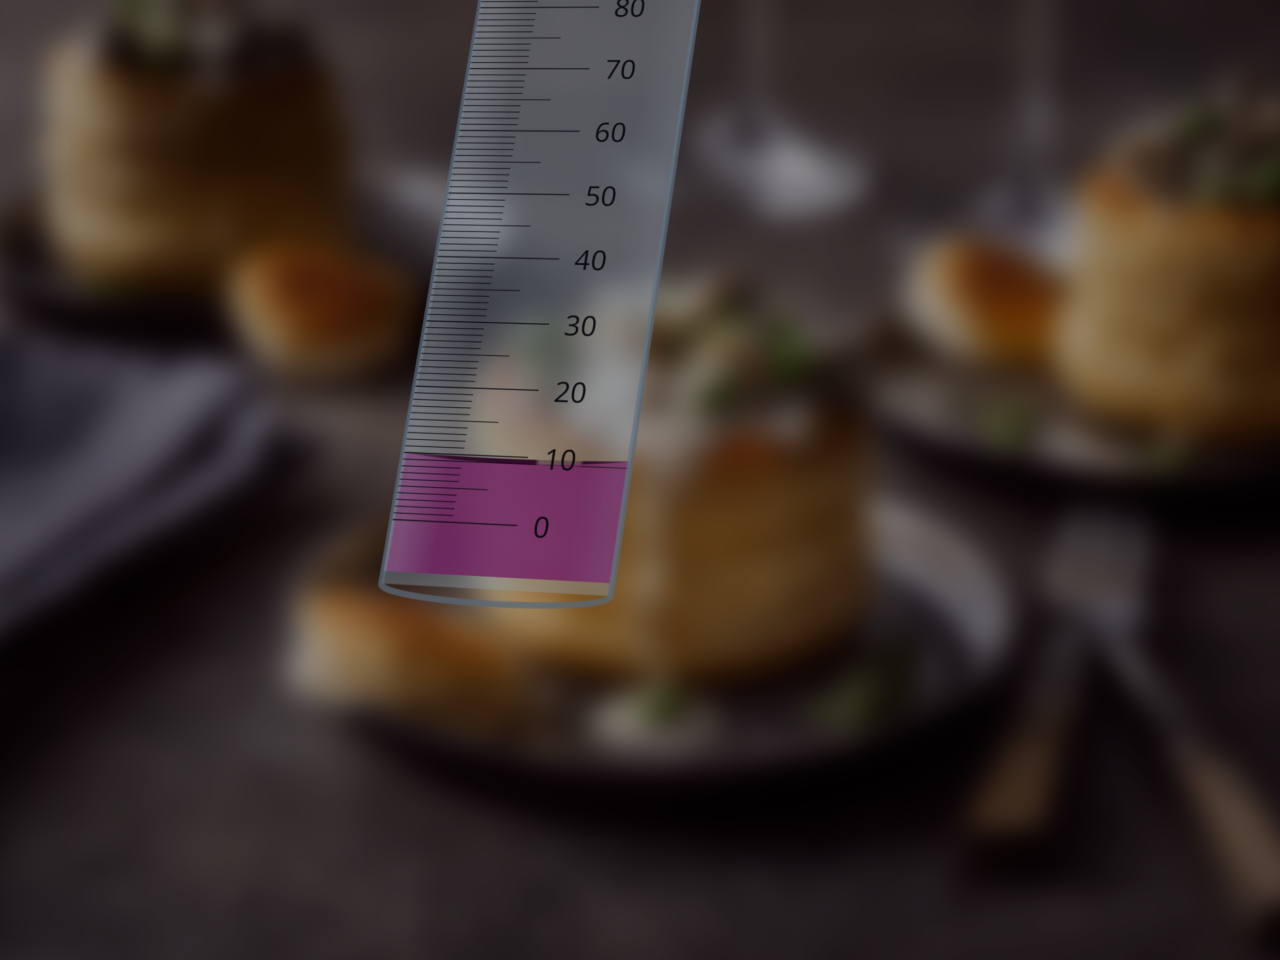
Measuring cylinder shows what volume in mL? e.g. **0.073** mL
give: **9** mL
